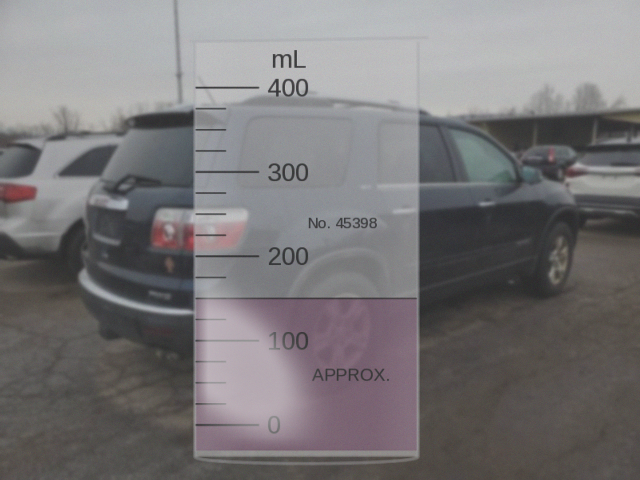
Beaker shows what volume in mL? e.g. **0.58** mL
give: **150** mL
